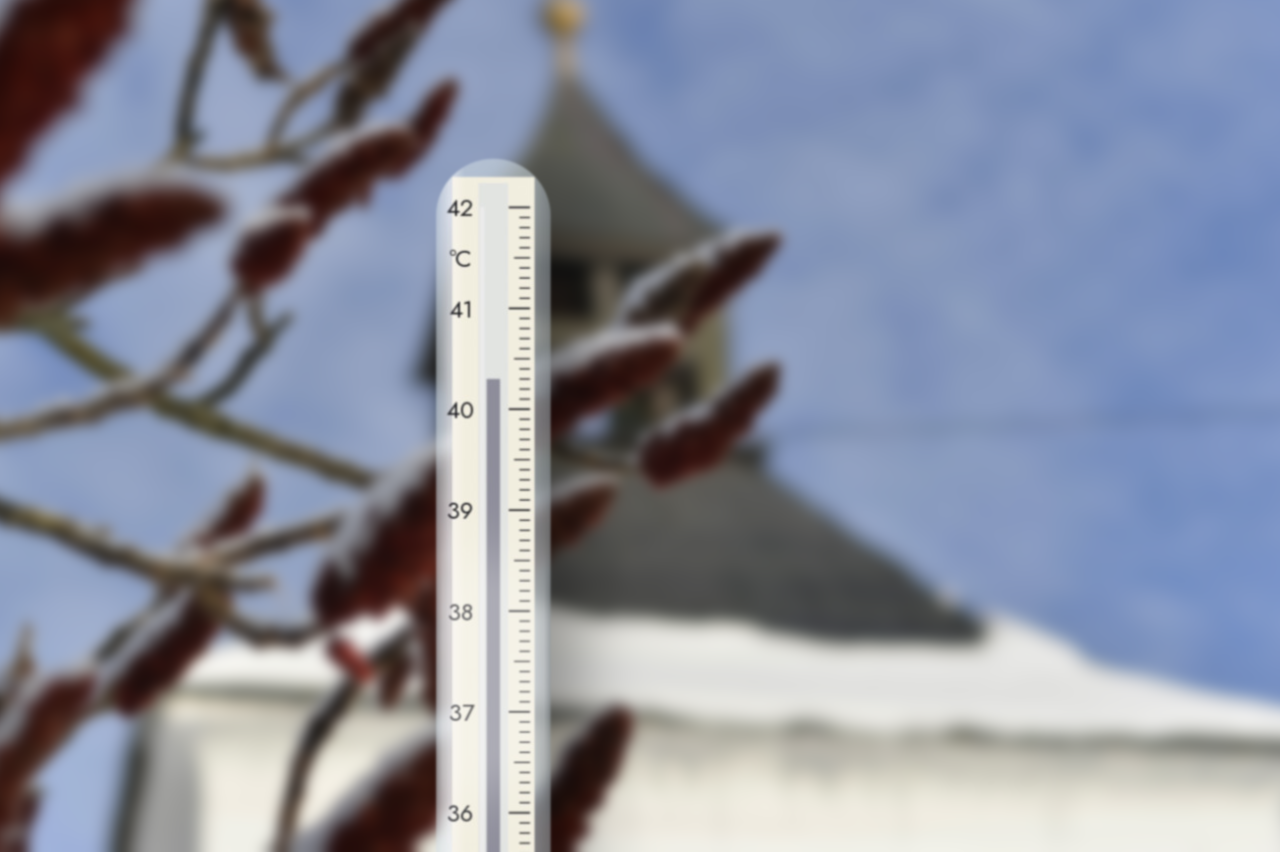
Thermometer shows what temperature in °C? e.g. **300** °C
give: **40.3** °C
